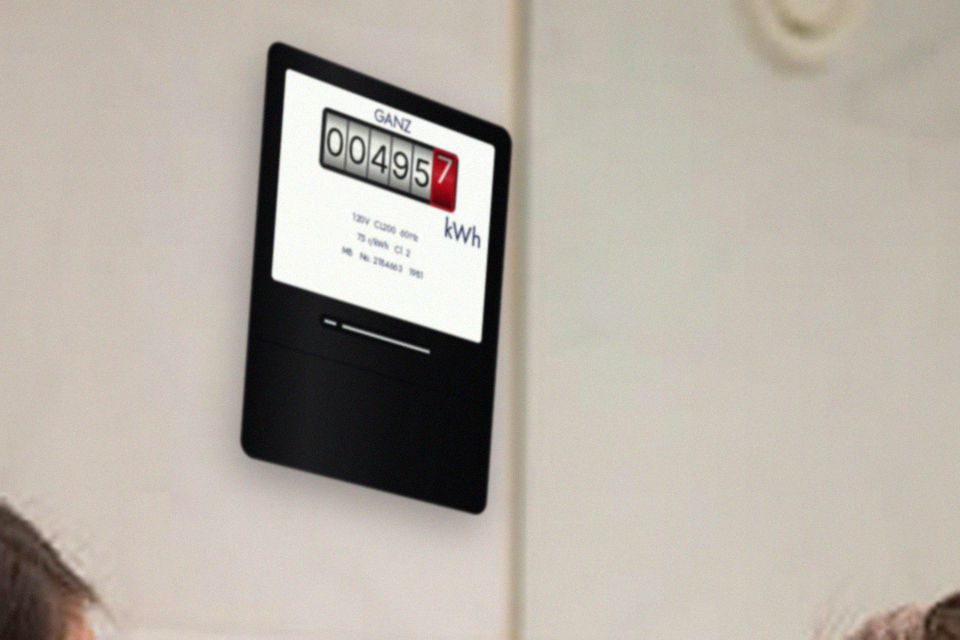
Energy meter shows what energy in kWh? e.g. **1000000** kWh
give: **495.7** kWh
